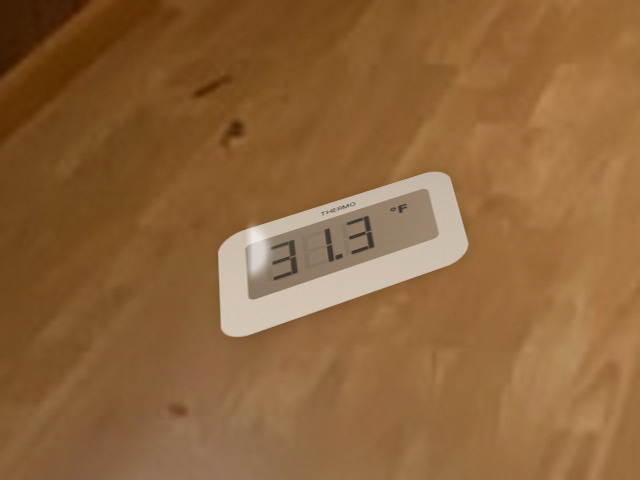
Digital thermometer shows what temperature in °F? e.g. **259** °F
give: **31.3** °F
